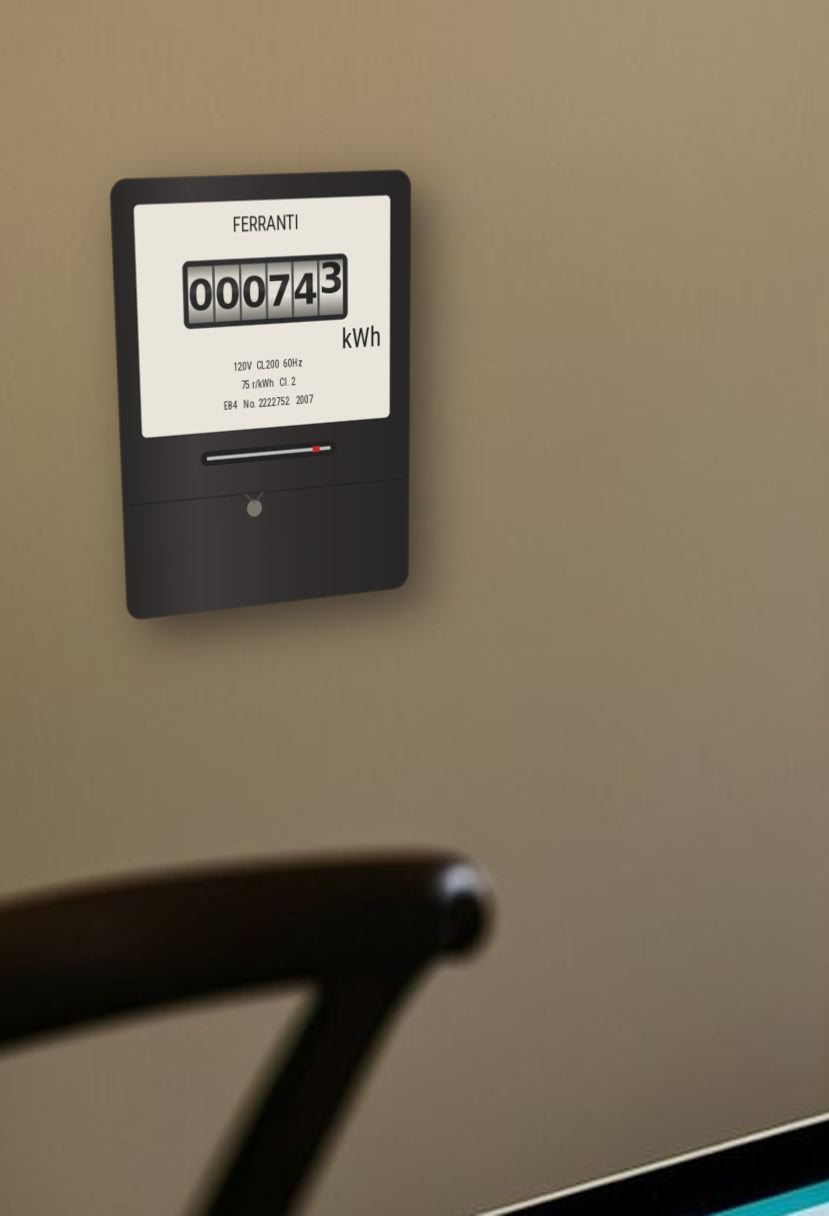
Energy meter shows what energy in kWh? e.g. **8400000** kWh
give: **743** kWh
